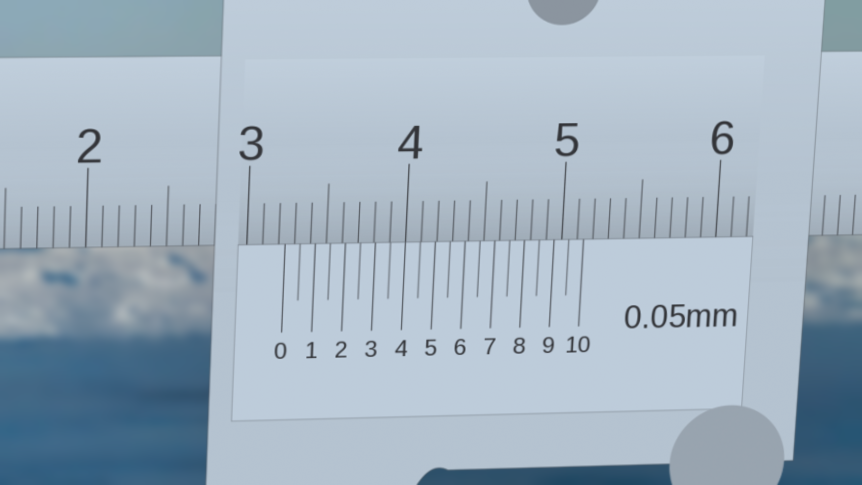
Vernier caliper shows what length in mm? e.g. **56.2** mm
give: **32.4** mm
